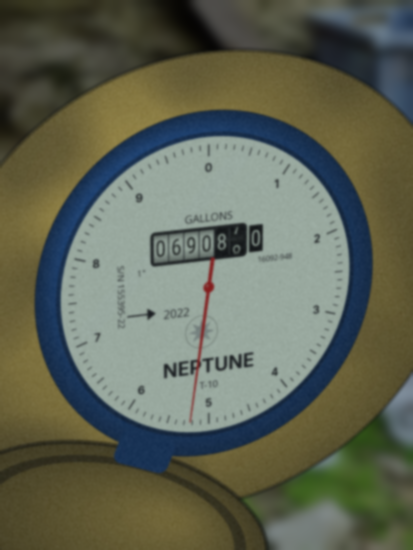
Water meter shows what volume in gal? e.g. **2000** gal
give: **690875.2** gal
